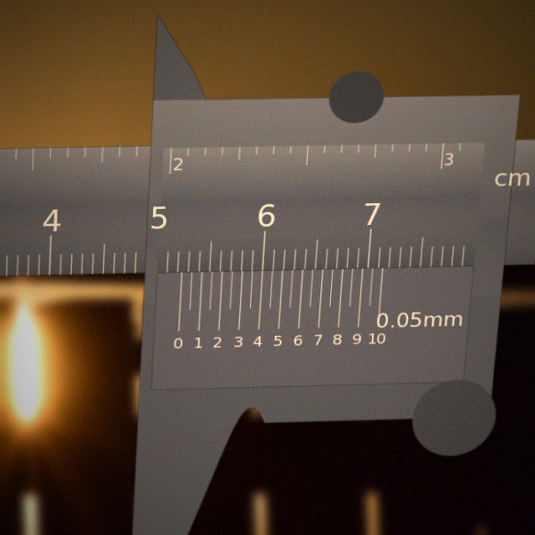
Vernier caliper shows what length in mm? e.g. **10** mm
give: **52.4** mm
